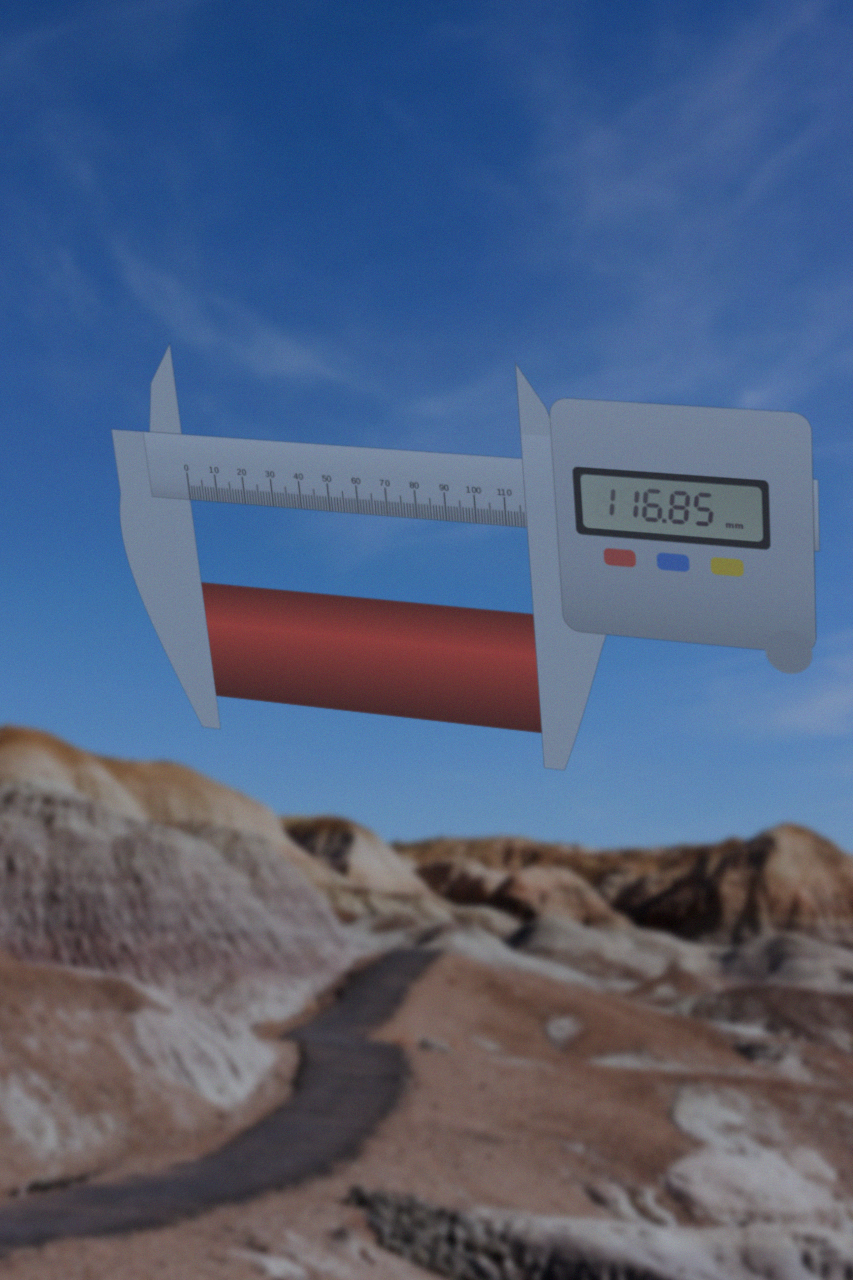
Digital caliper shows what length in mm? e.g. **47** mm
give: **116.85** mm
